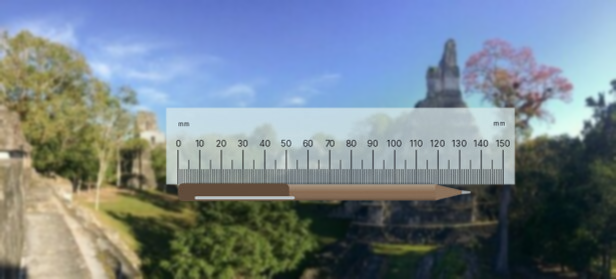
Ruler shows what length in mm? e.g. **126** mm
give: **135** mm
